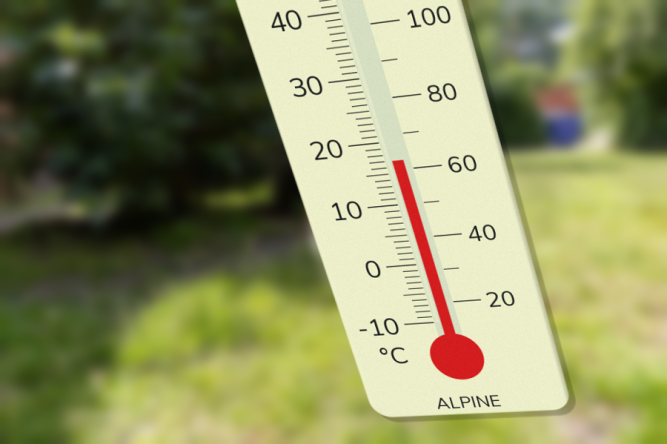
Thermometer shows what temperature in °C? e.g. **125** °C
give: **17** °C
